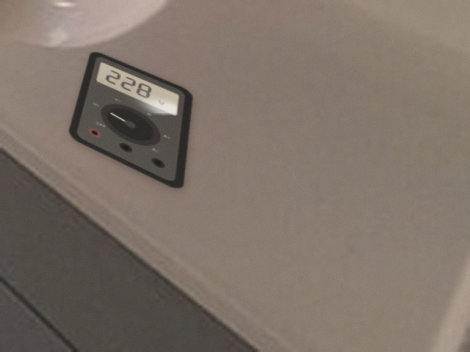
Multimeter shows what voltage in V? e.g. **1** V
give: **228** V
